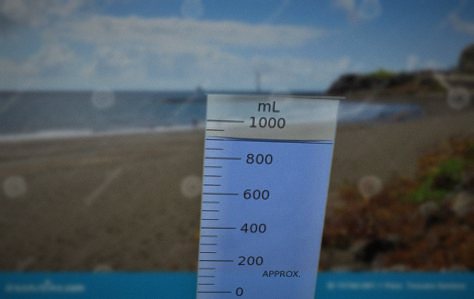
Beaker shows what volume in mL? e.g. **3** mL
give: **900** mL
